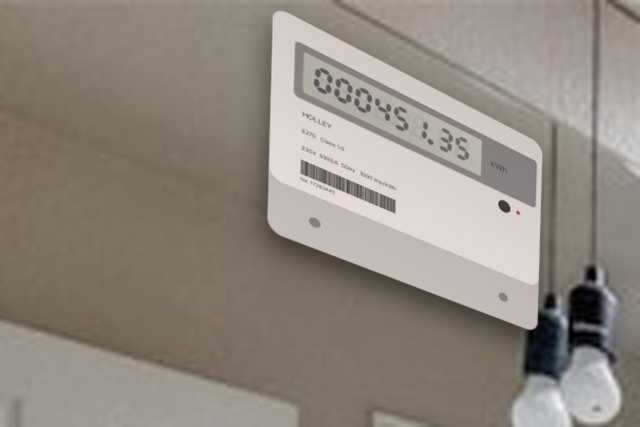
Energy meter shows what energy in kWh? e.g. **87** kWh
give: **451.35** kWh
